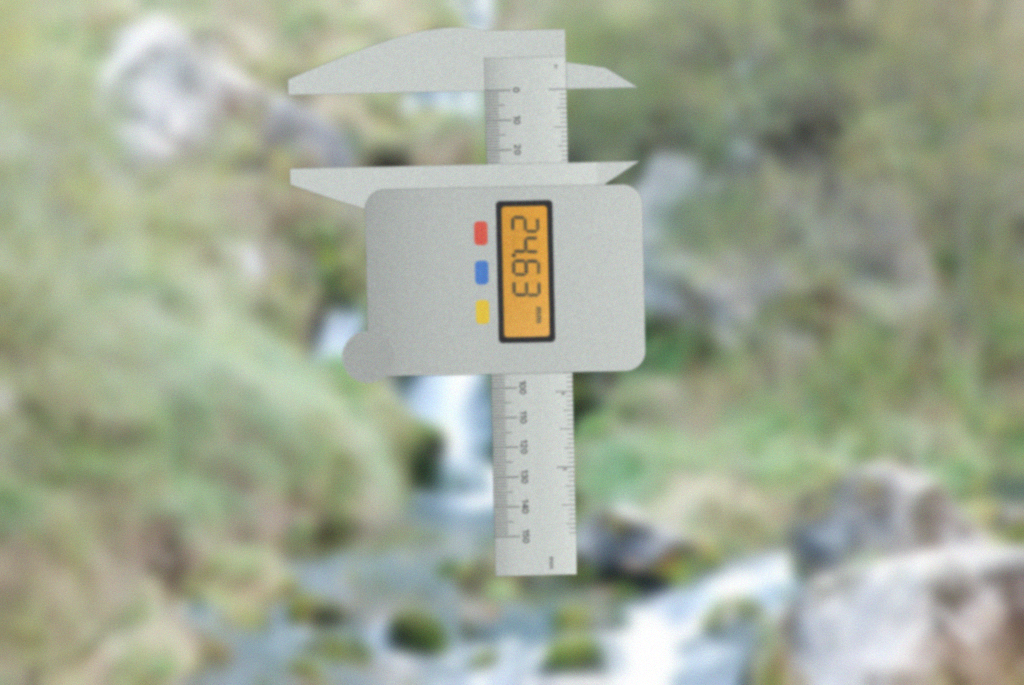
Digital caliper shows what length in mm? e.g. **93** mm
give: **24.63** mm
